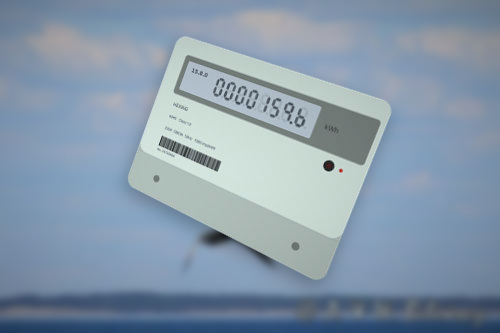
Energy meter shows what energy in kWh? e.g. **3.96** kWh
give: **159.6** kWh
